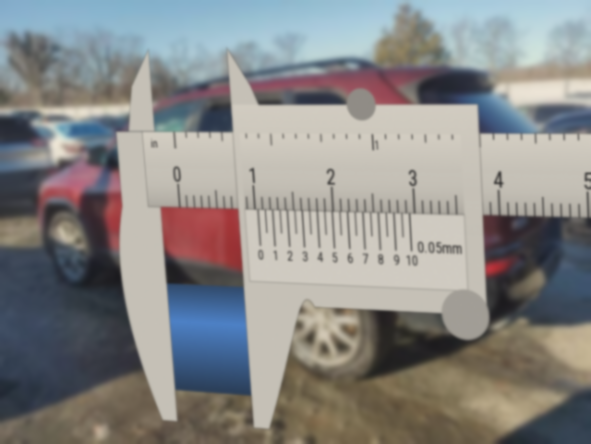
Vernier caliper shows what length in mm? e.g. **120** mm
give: **10.4** mm
